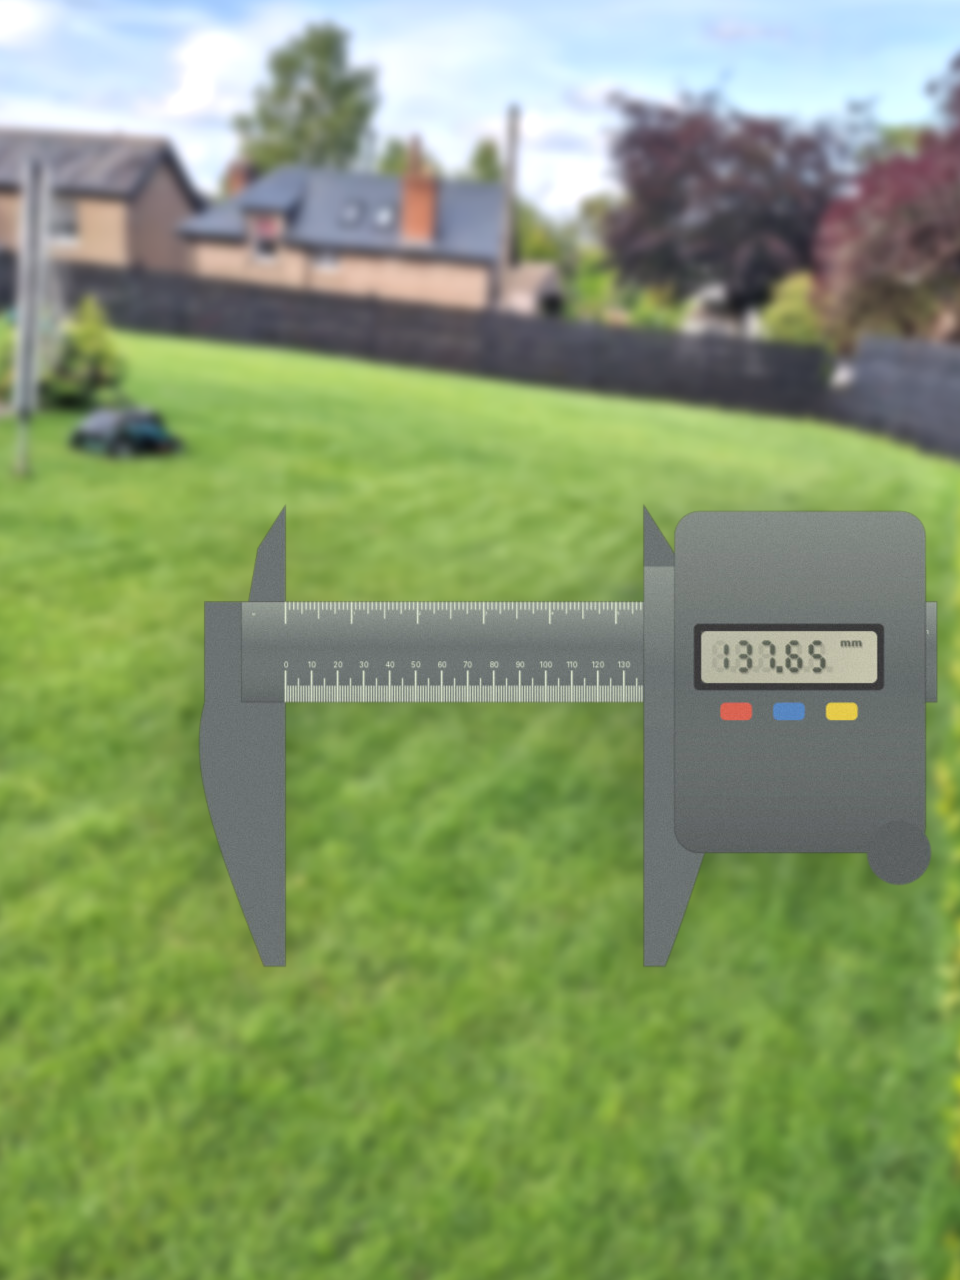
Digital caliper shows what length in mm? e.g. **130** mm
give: **137.65** mm
